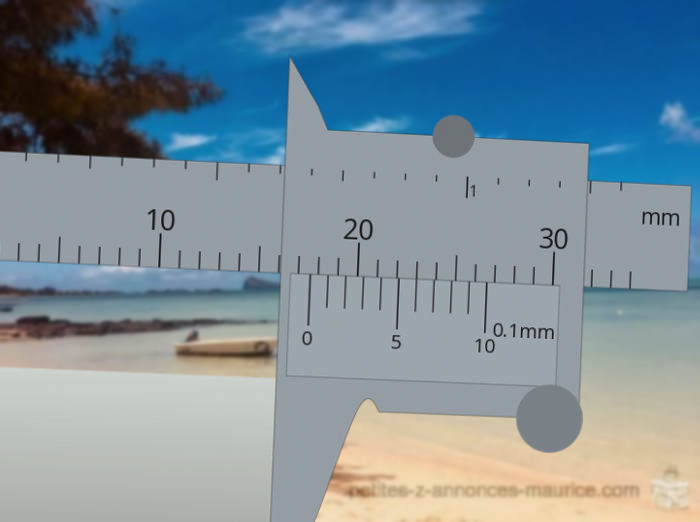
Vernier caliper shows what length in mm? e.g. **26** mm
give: **17.6** mm
